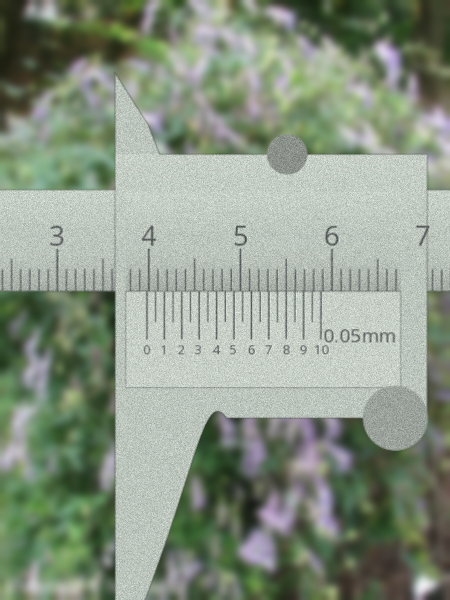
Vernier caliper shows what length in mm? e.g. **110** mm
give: **39.8** mm
